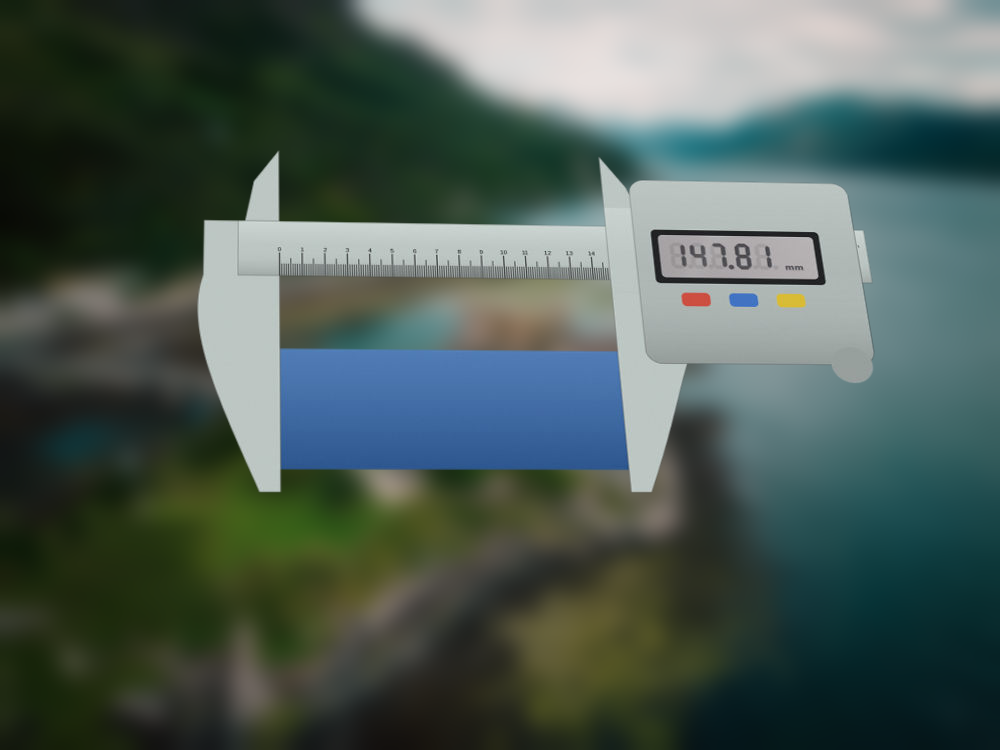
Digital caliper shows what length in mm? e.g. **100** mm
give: **147.81** mm
